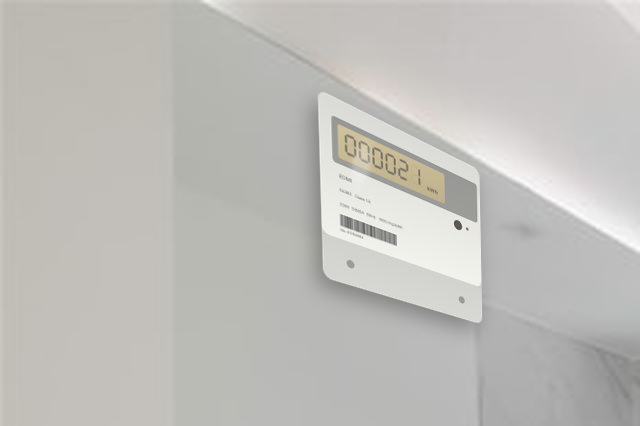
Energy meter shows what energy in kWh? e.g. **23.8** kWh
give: **21** kWh
